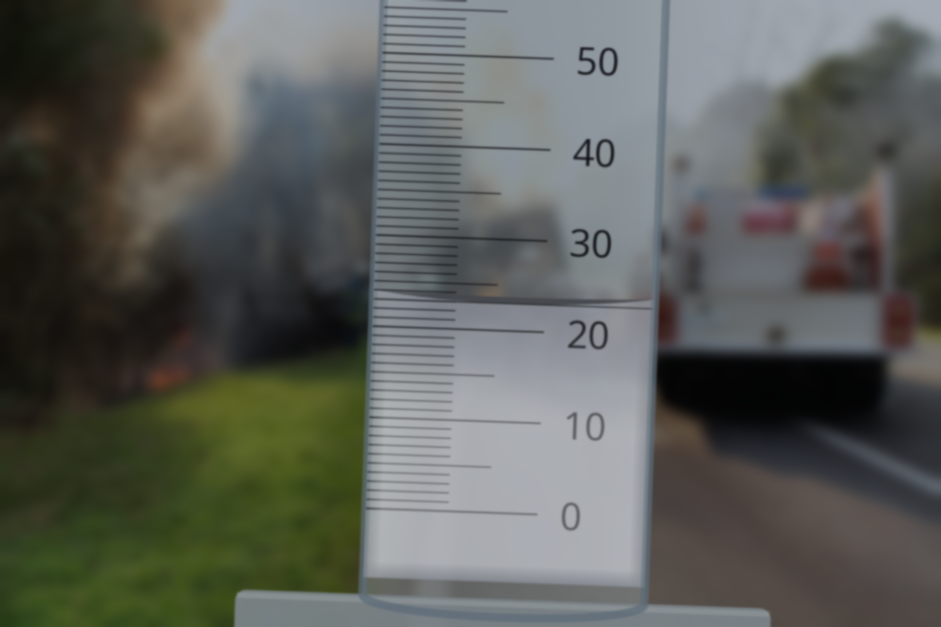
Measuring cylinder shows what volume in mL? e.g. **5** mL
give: **23** mL
